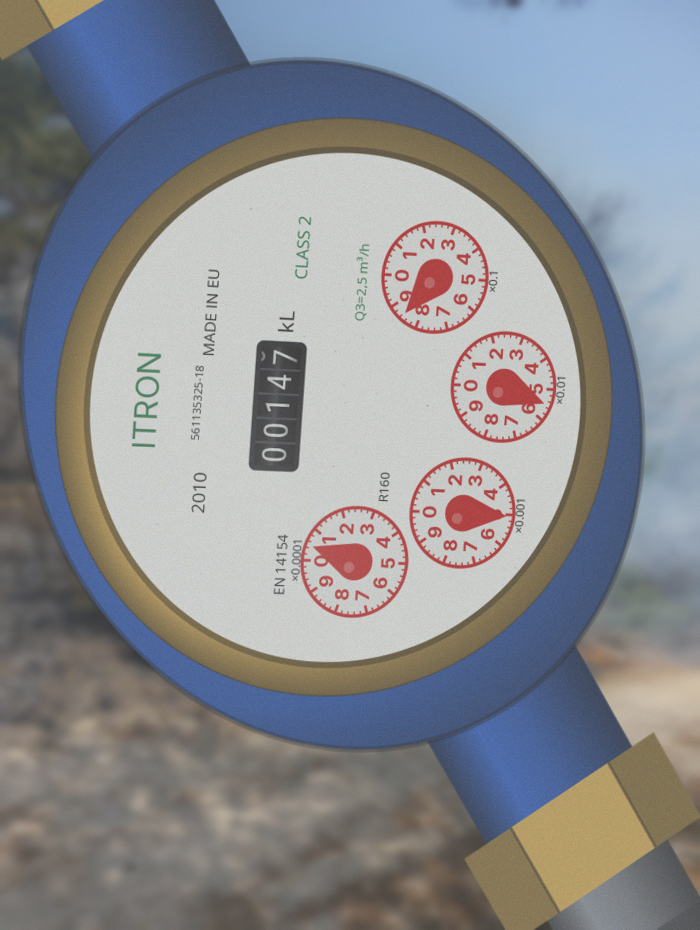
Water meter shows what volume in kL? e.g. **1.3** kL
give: **146.8550** kL
